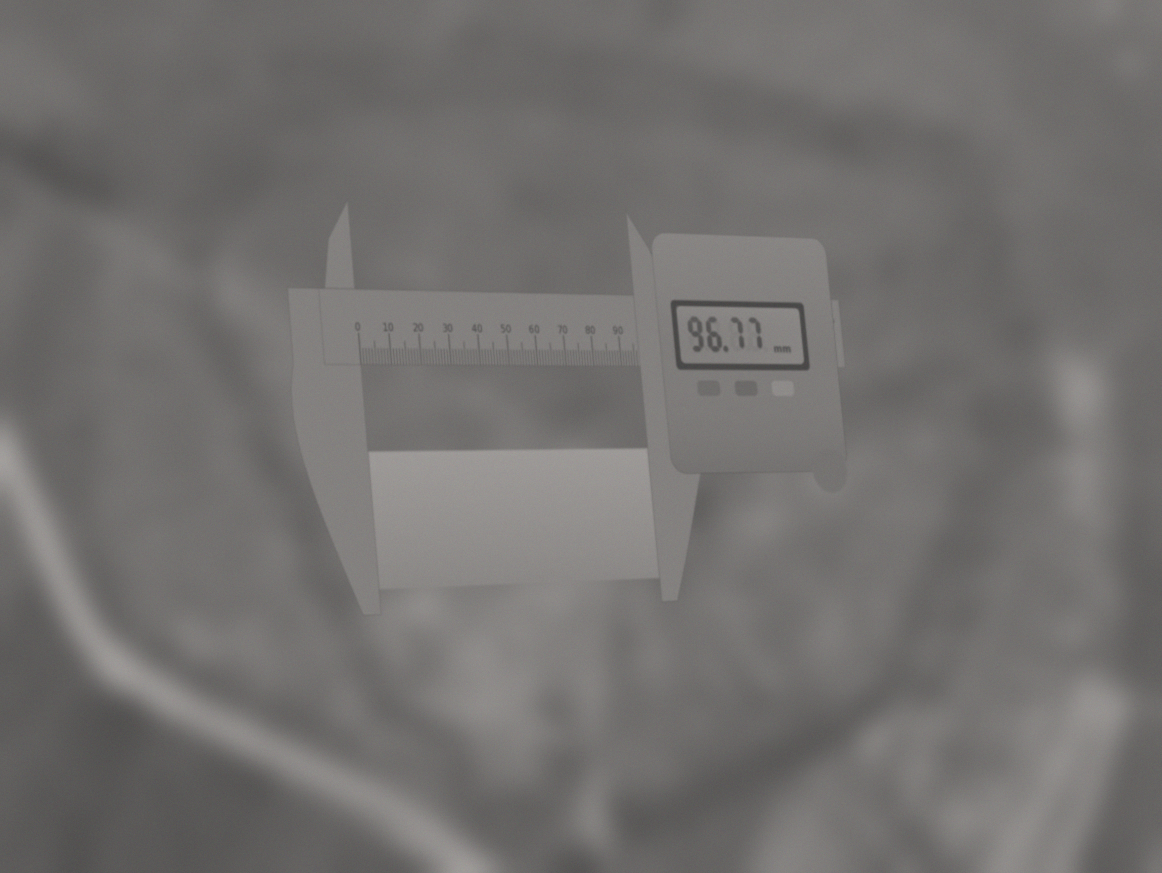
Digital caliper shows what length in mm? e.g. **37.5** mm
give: **96.77** mm
